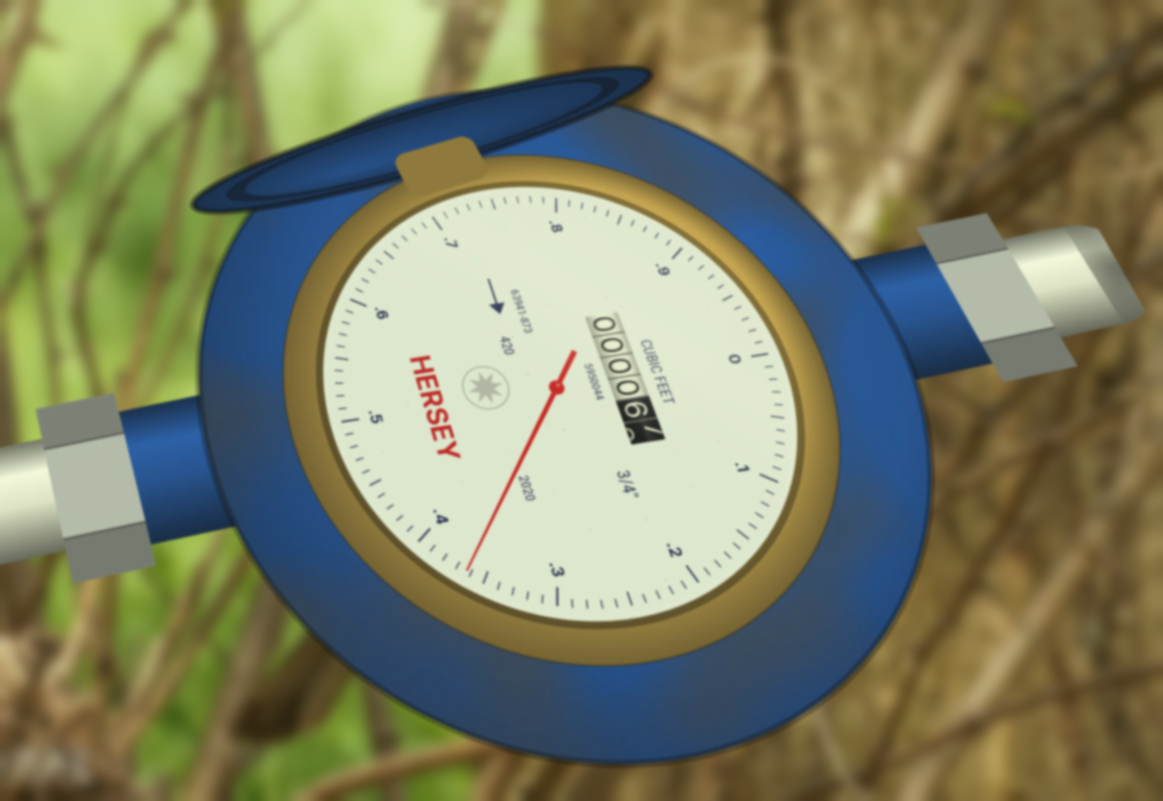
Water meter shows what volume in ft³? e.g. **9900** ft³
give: **67.36** ft³
